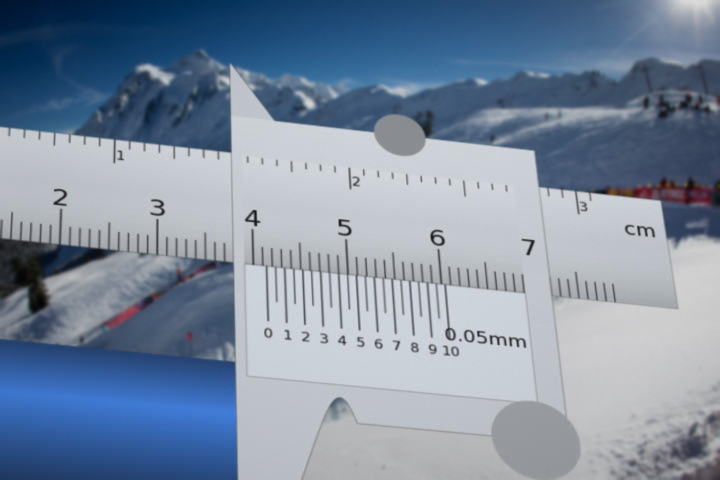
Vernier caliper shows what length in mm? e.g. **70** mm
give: **41.4** mm
